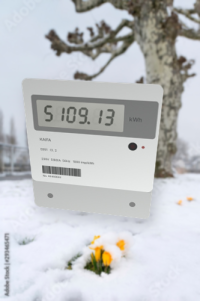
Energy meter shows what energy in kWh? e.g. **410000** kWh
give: **5109.13** kWh
